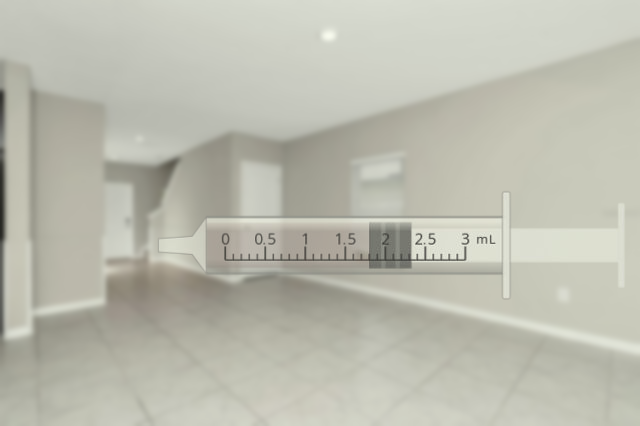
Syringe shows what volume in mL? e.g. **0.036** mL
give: **1.8** mL
